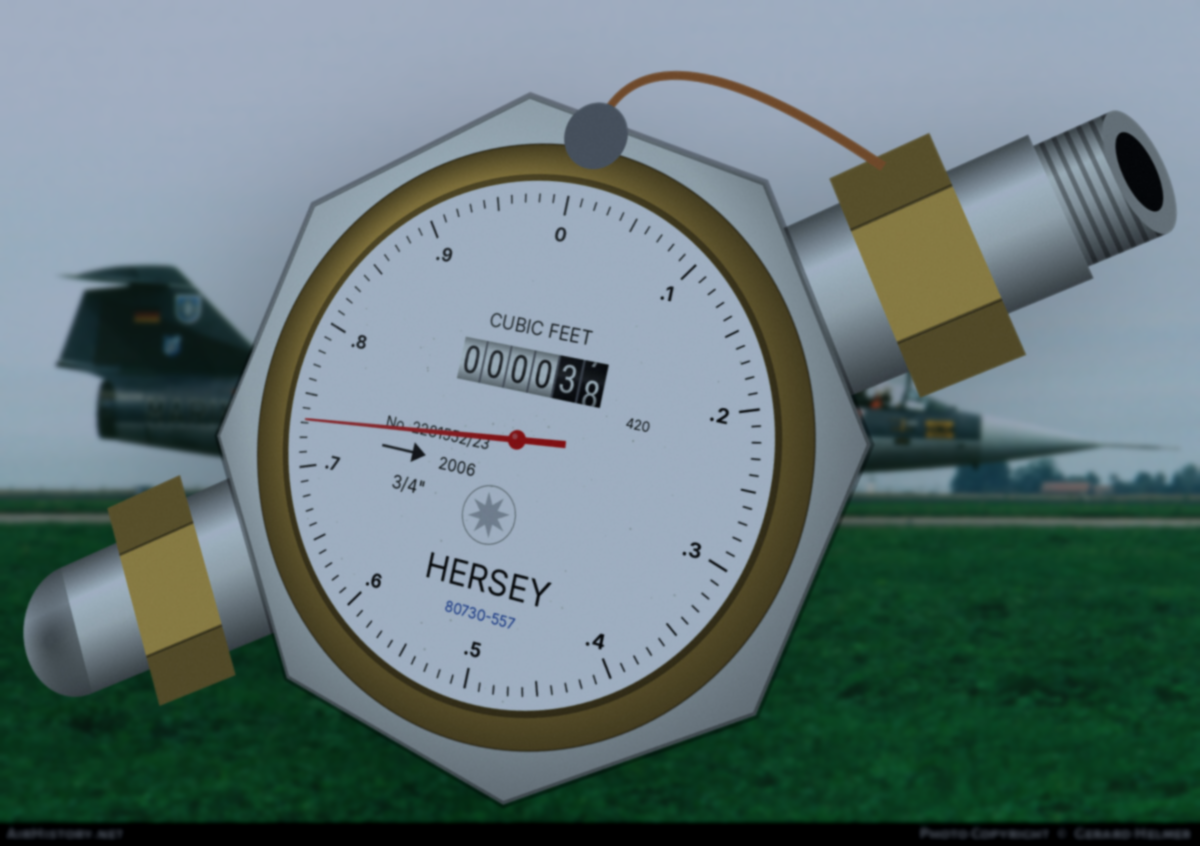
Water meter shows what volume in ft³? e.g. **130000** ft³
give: **37.73** ft³
